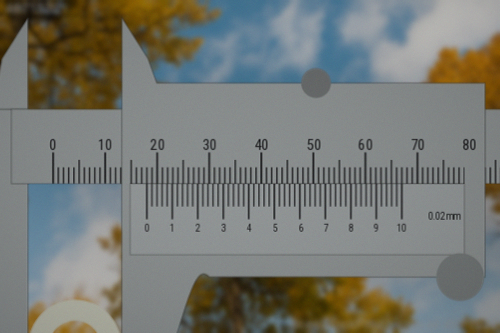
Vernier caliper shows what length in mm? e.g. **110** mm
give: **18.0** mm
